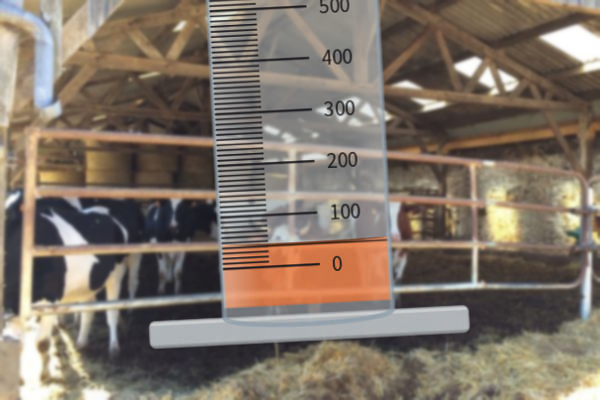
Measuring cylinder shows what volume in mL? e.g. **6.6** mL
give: **40** mL
